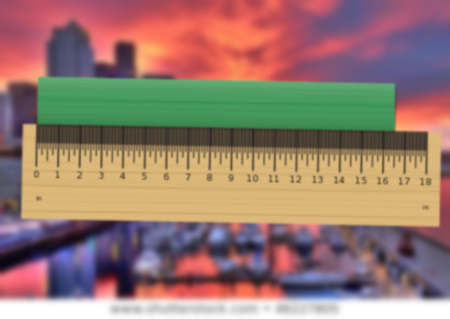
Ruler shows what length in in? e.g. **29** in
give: **16.5** in
